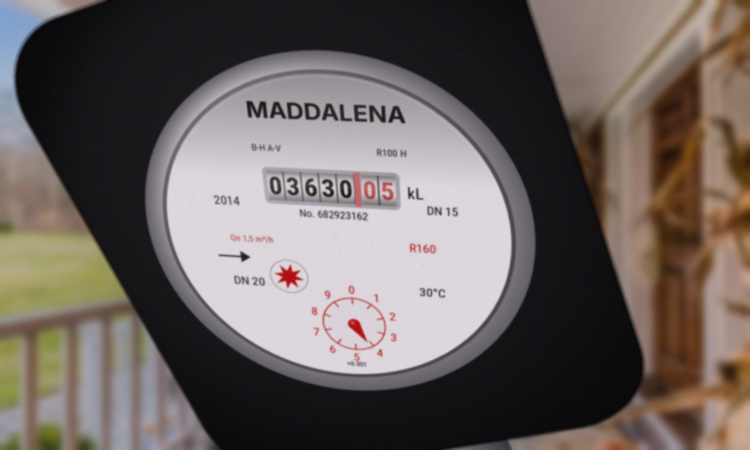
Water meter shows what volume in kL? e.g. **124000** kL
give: **3630.054** kL
